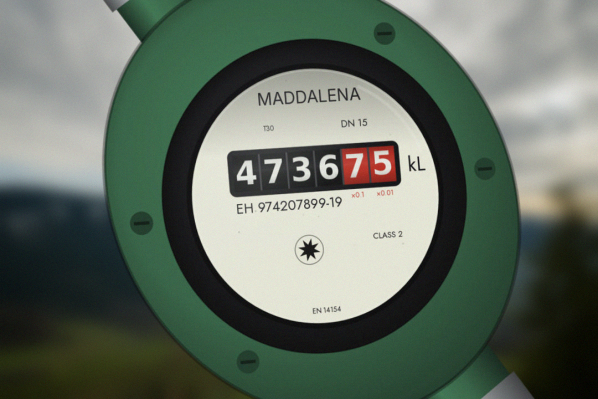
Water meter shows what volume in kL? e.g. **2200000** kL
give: **4736.75** kL
